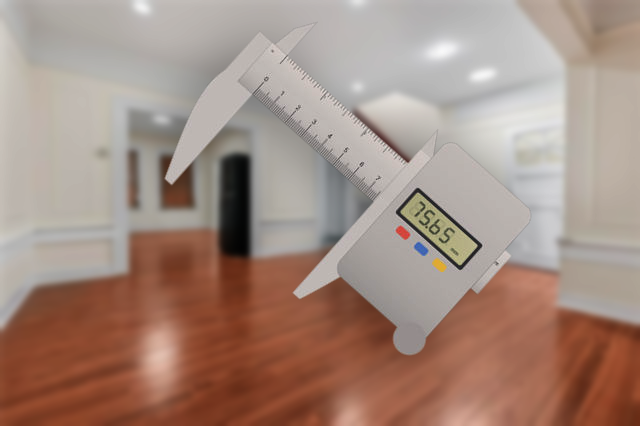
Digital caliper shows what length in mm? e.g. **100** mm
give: **75.65** mm
